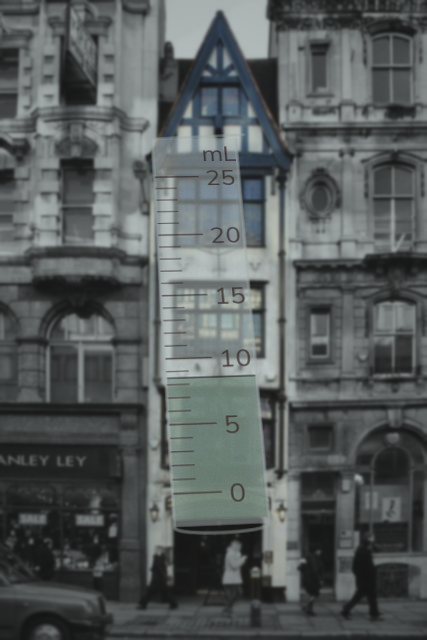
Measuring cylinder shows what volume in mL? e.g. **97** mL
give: **8.5** mL
